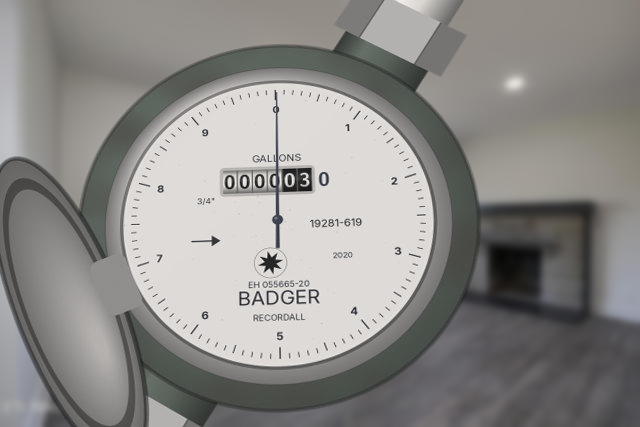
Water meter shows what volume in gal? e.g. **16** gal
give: **30.0** gal
